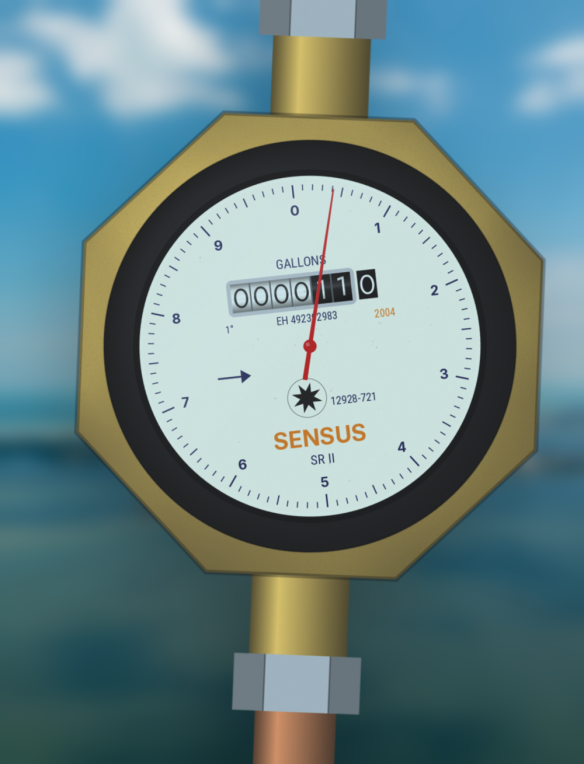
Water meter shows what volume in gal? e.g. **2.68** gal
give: **110.4** gal
